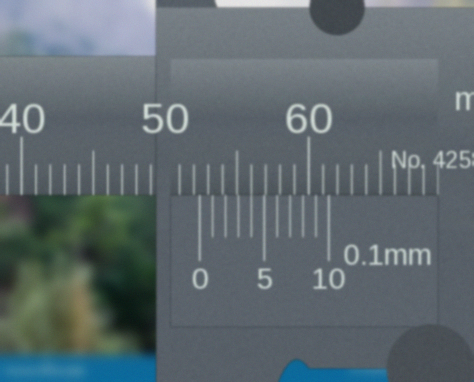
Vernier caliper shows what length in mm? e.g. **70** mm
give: **52.4** mm
